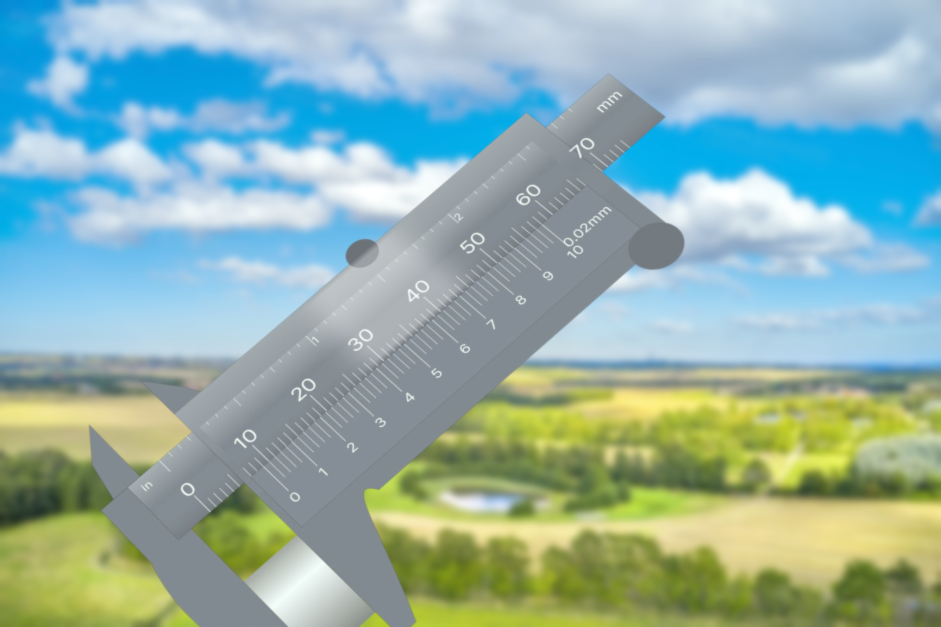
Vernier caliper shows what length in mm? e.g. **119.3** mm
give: **9.0** mm
